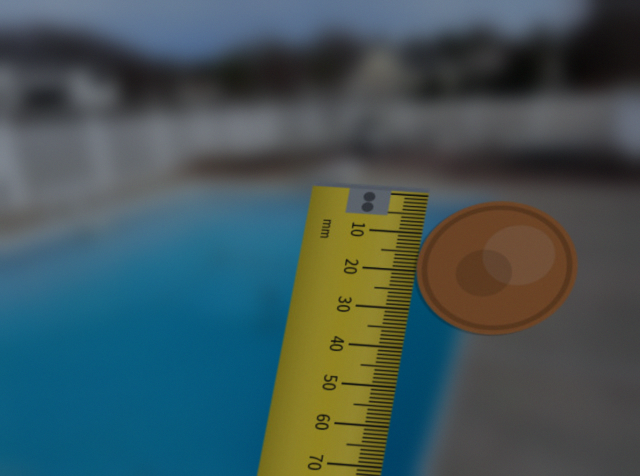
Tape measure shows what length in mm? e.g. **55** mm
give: **35** mm
